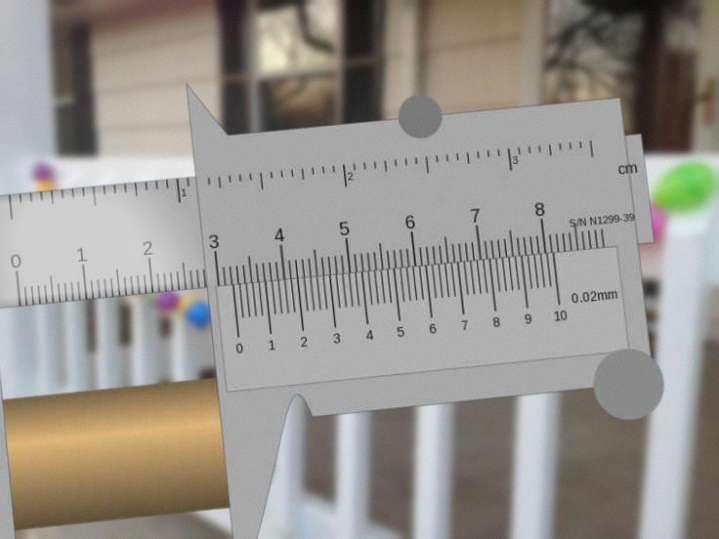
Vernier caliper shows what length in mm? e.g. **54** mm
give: **32.2** mm
